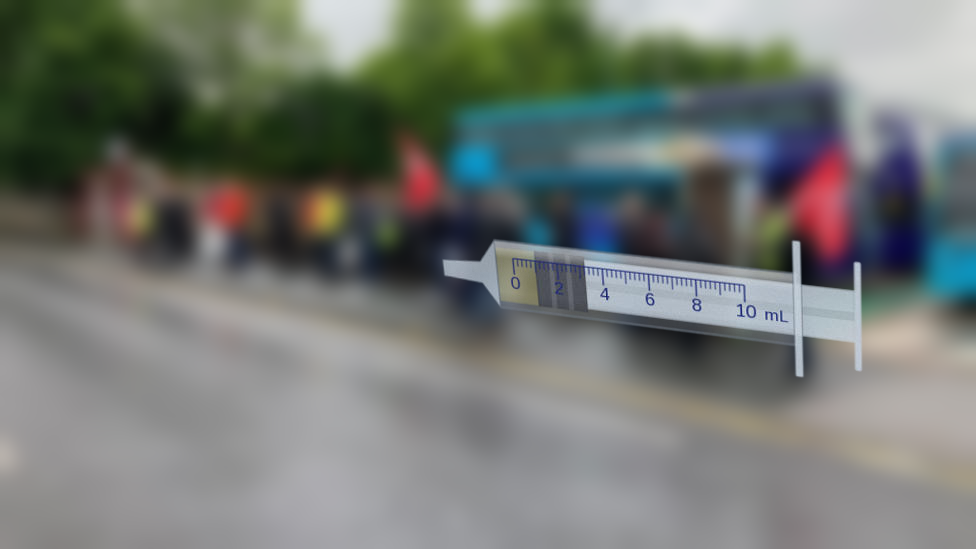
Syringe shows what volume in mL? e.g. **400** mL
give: **1** mL
